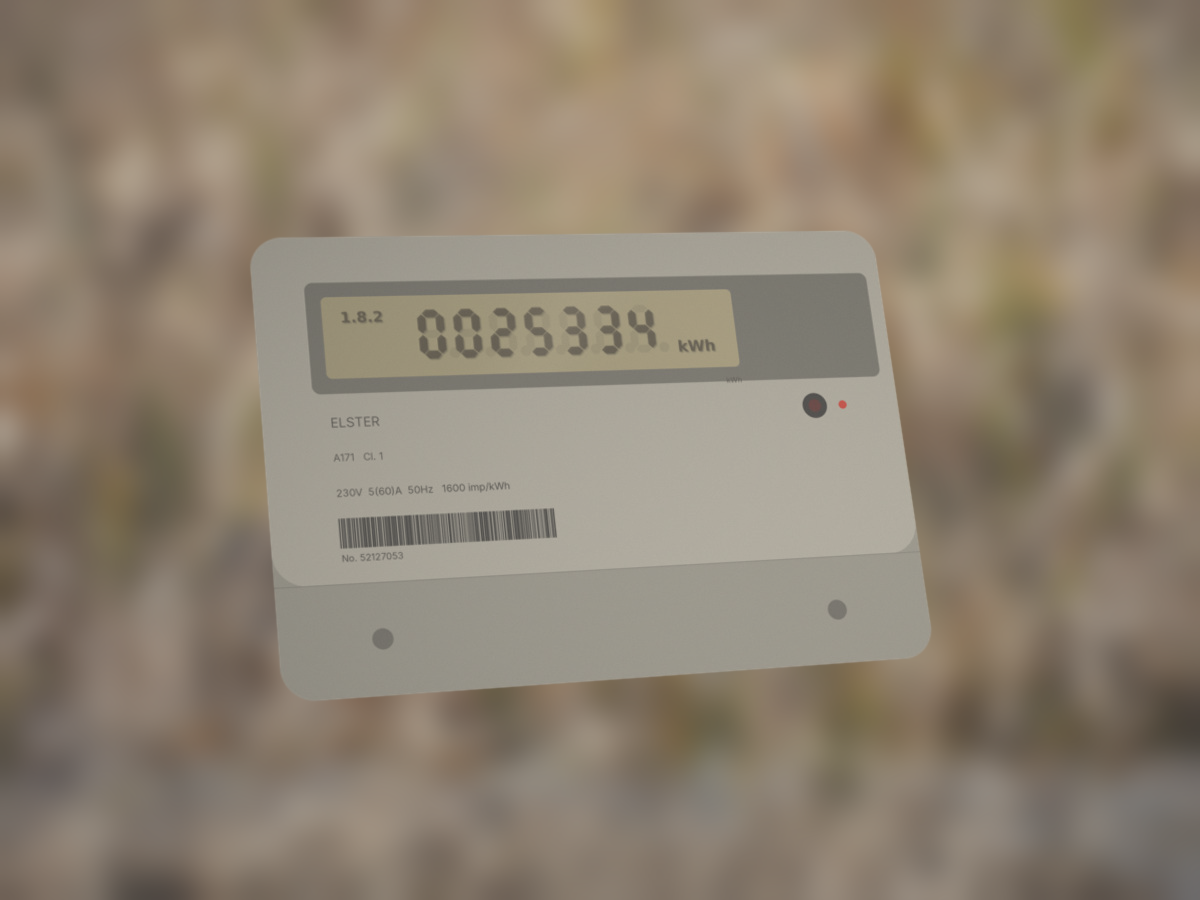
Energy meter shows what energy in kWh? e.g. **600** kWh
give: **25334** kWh
